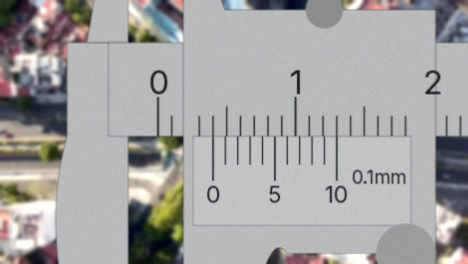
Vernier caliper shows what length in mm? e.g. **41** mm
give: **4.0** mm
